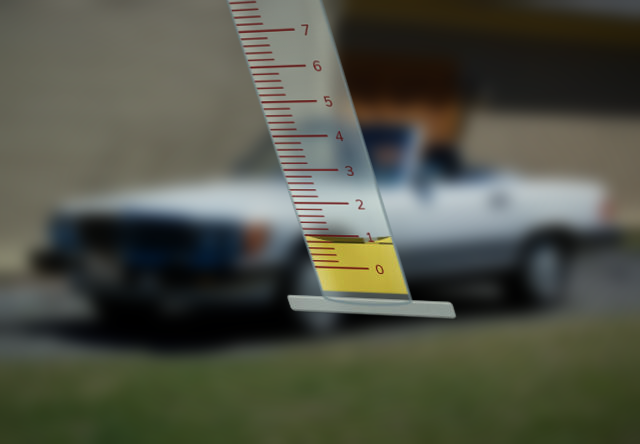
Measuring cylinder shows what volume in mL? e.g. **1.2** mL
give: **0.8** mL
